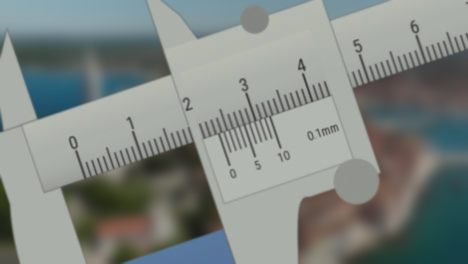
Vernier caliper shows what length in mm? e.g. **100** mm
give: **23.5** mm
